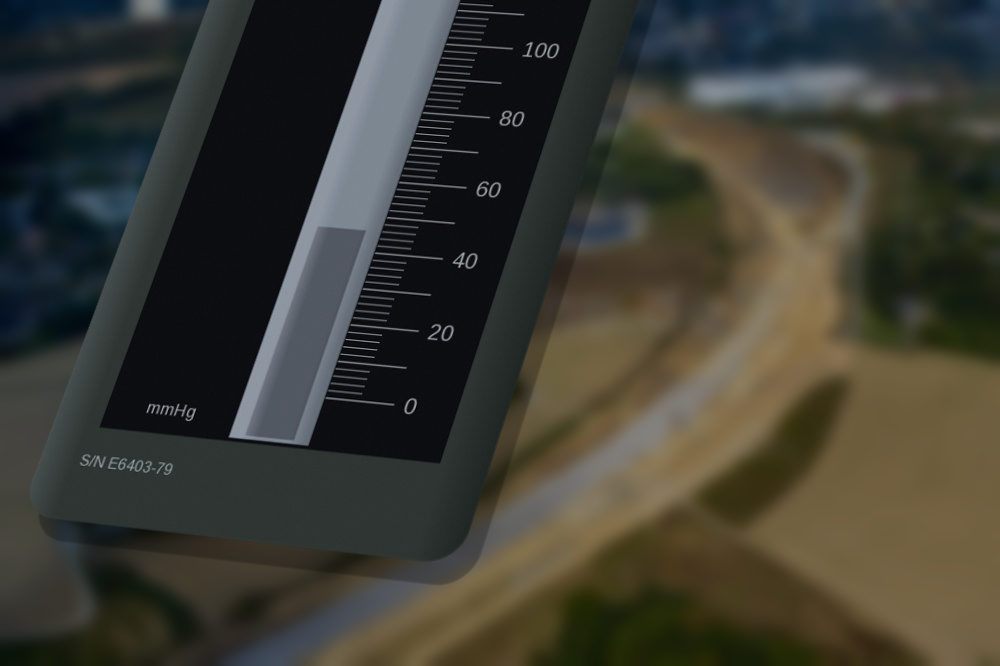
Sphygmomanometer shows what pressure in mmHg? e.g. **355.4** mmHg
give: **46** mmHg
